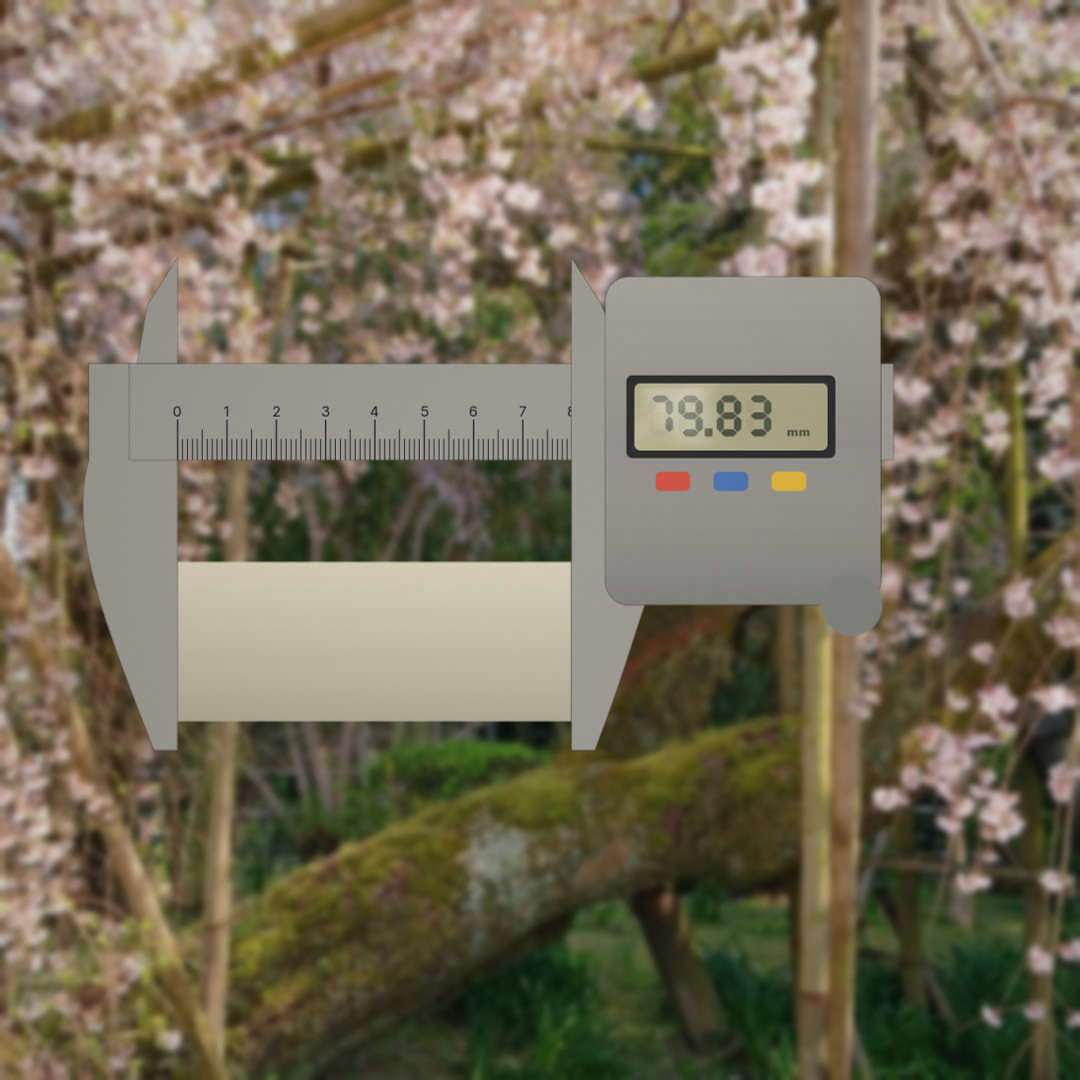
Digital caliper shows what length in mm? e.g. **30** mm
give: **79.83** mm
